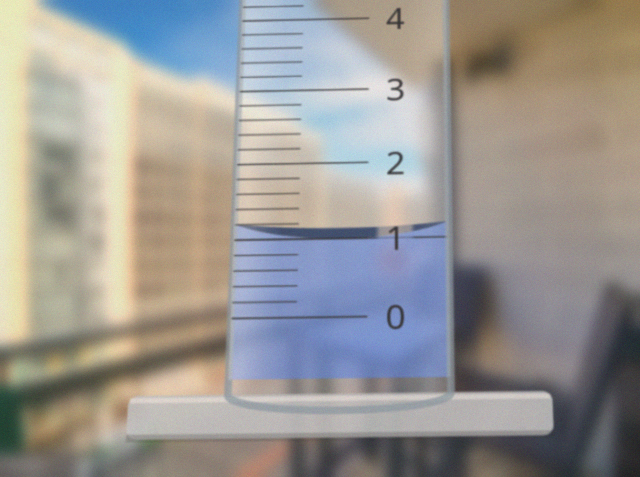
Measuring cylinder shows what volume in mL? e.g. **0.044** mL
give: **1** mL
